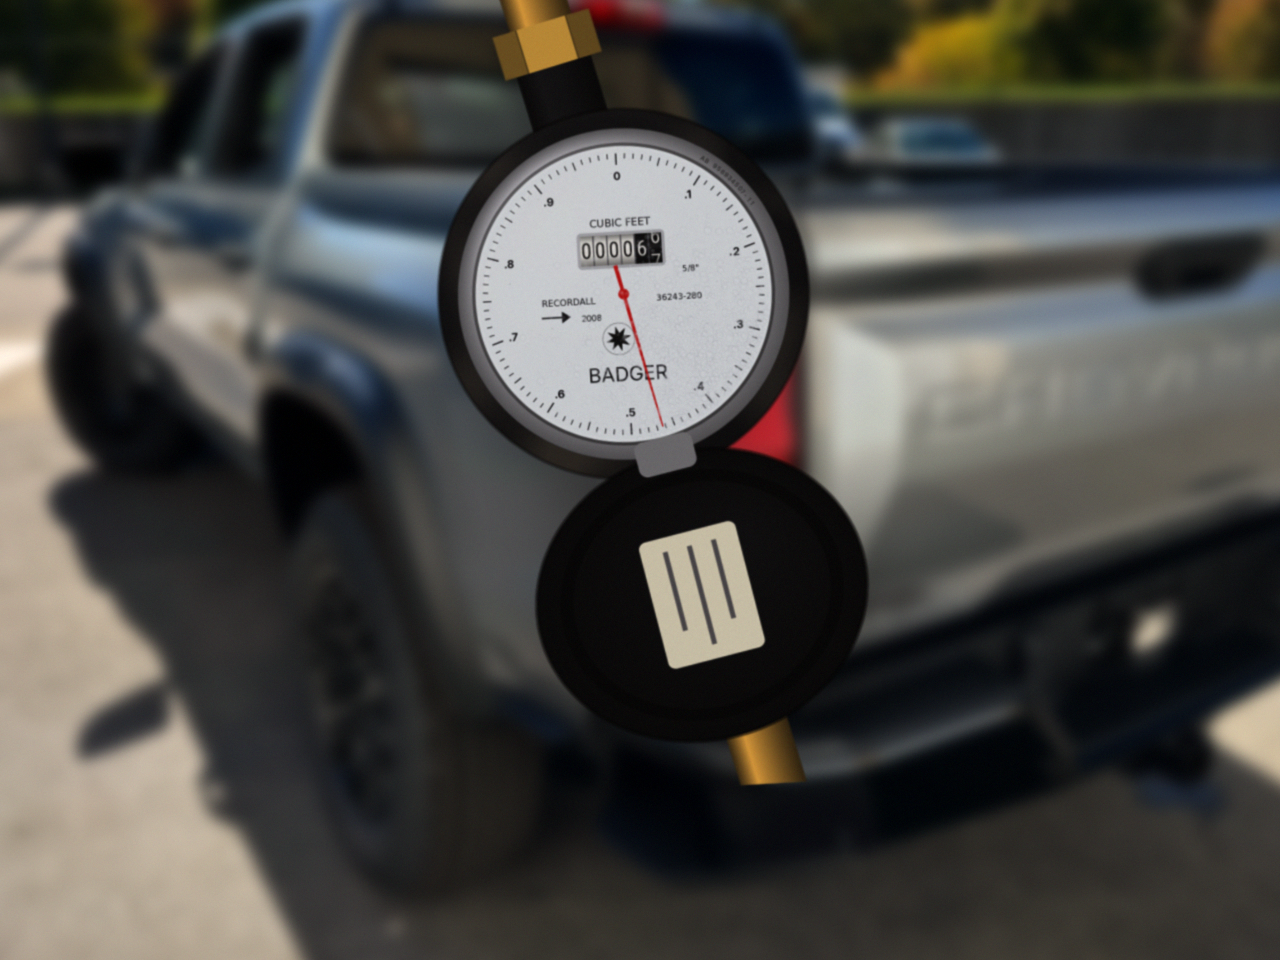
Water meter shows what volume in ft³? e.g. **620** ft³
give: **66.46** ft³
